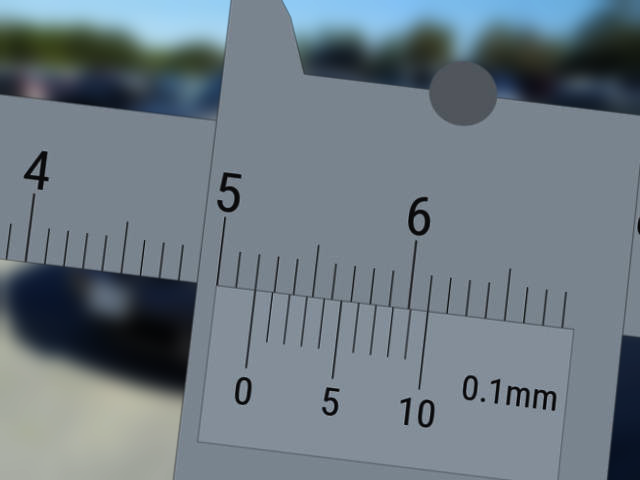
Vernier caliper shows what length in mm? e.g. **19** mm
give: **52.0** mm
